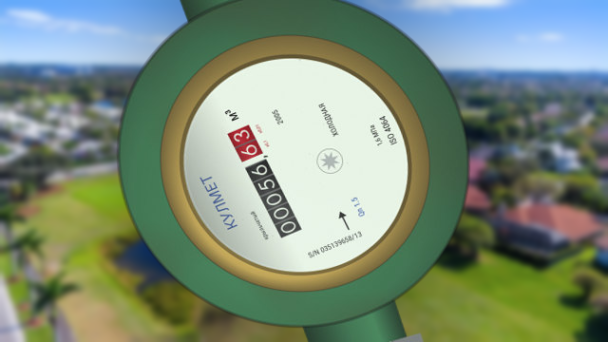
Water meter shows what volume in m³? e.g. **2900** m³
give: **56.63** m³
